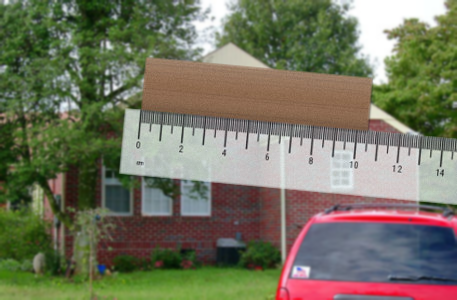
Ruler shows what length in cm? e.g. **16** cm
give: **10.5** cm
